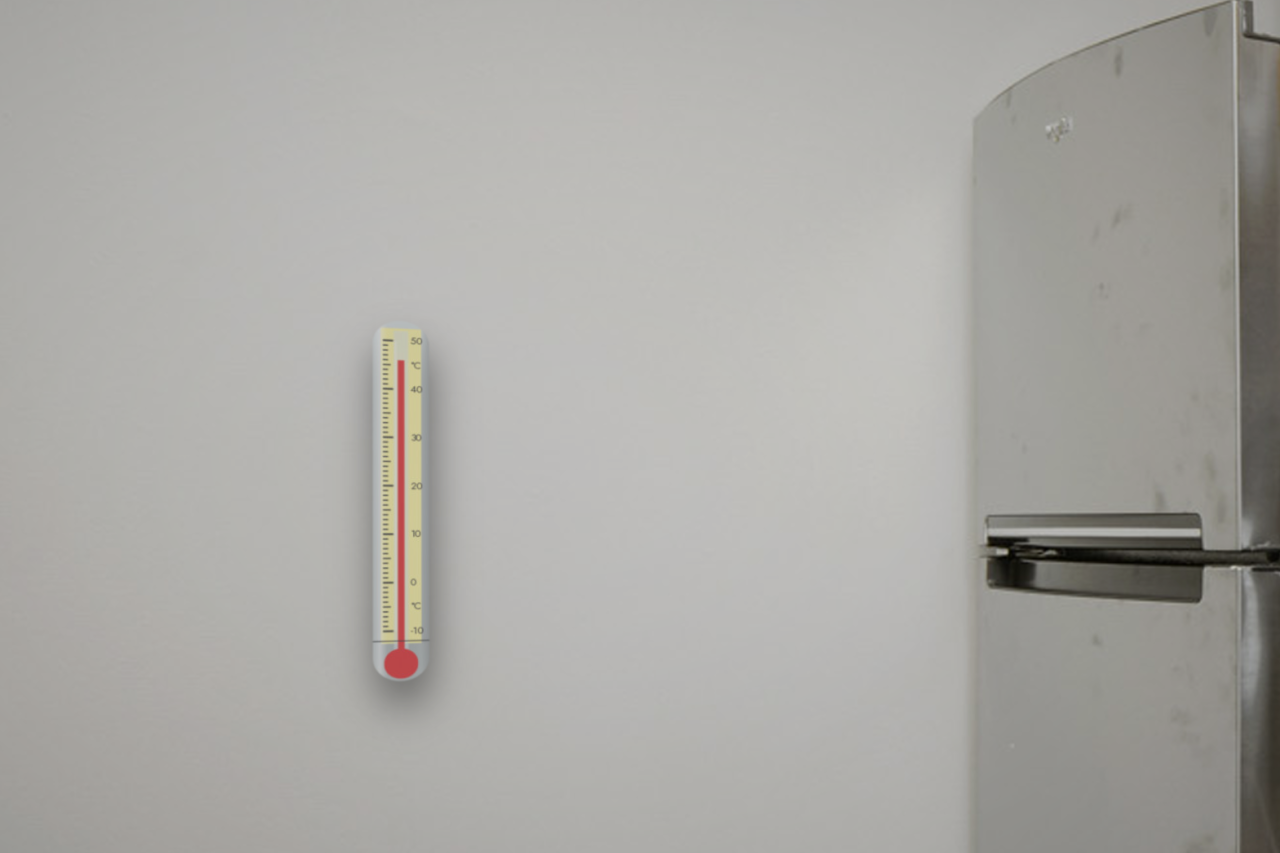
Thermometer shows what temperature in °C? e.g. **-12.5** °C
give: **46** °C
